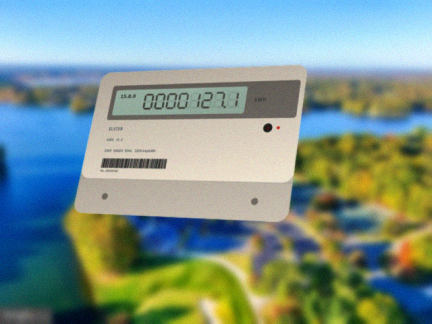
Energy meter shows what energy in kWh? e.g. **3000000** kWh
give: **127.1** kWh
